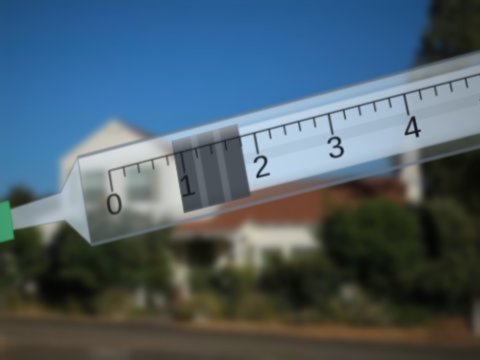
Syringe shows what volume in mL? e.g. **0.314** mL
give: **0.9** mL
